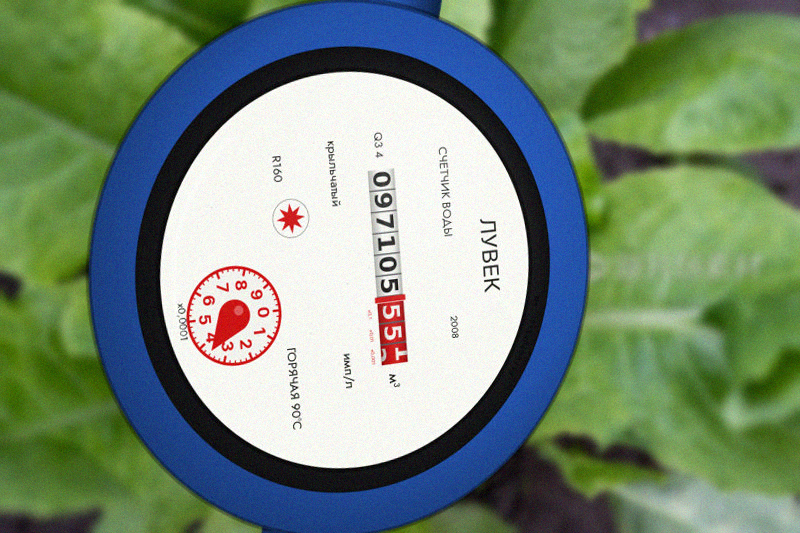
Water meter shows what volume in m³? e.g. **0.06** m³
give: **97105.5513** m³
